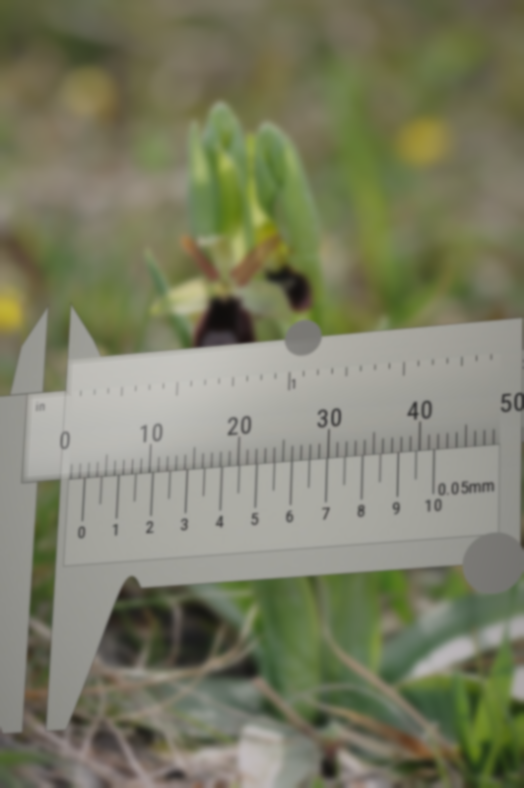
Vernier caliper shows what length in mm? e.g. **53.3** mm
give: **2.6** mm
